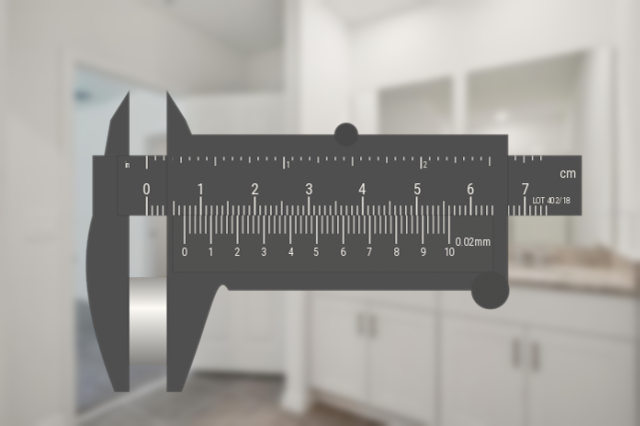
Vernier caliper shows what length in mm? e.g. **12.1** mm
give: **7.0** mm
